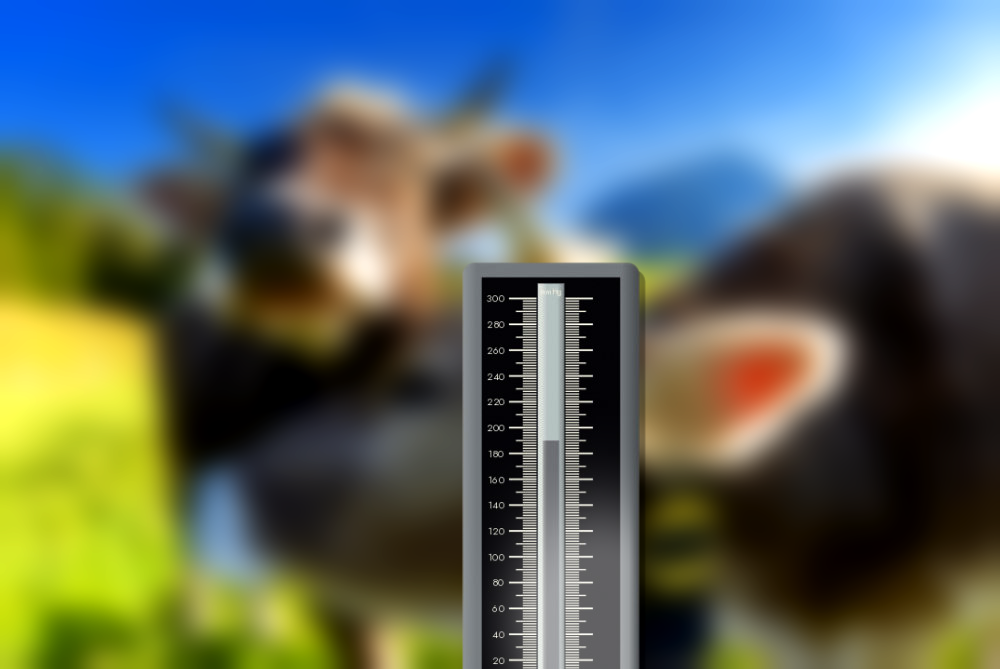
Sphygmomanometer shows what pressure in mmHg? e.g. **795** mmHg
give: **190** mmHg
